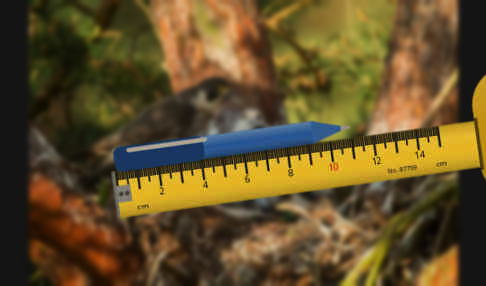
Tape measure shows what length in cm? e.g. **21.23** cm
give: **11** cm
